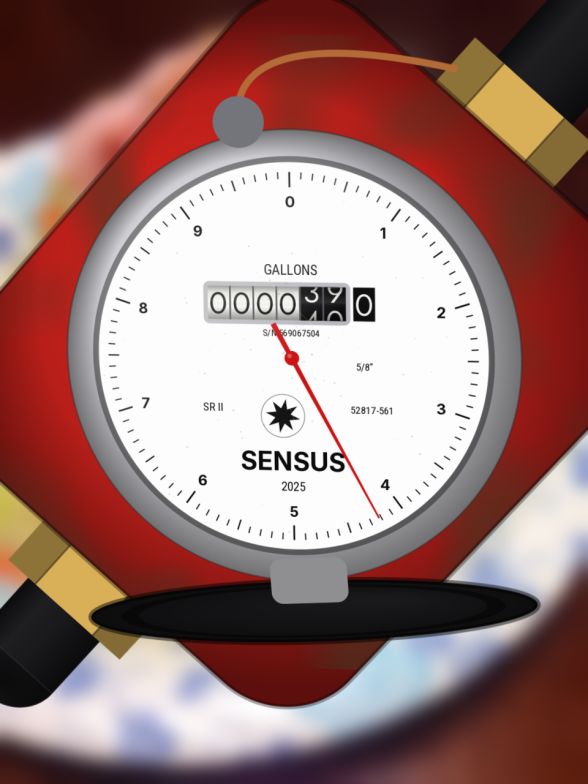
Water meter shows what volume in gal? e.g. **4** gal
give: **394.2** gal
